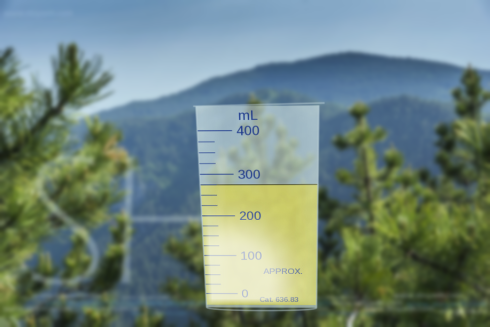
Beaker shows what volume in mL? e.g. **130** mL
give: **275** mL
